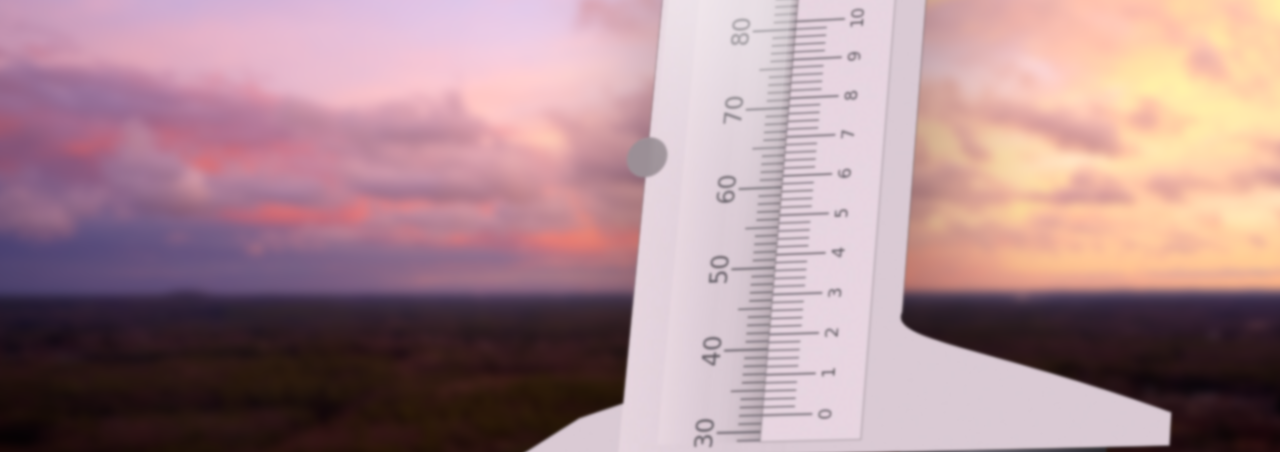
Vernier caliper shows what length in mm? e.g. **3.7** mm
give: **32.0** mm
